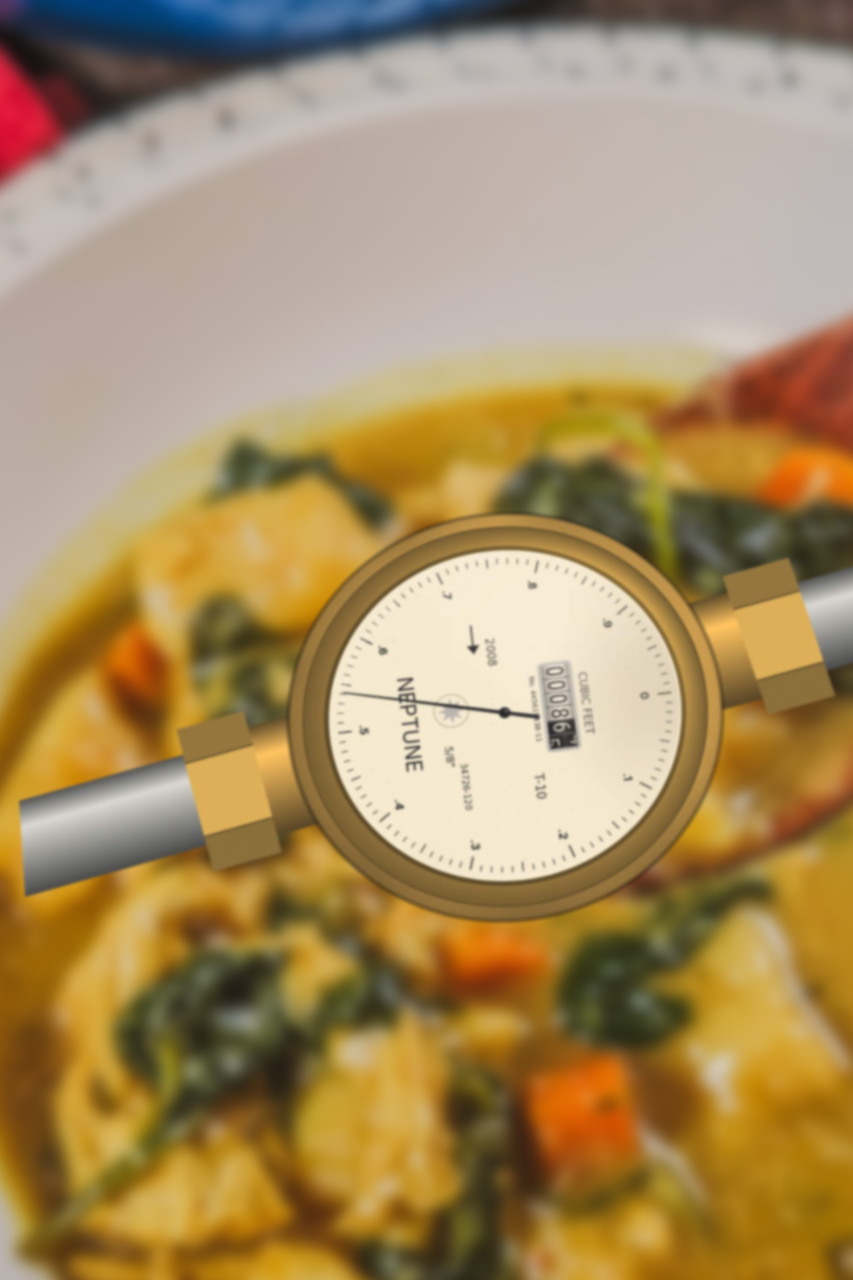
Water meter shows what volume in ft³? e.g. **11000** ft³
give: **864.54** ft³
